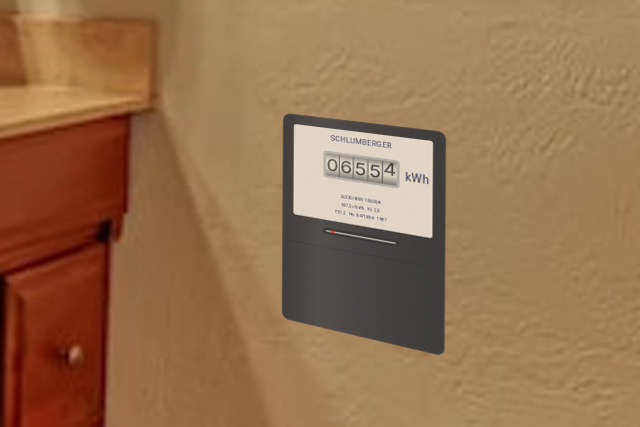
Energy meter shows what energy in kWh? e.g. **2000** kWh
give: **6554** kWh
